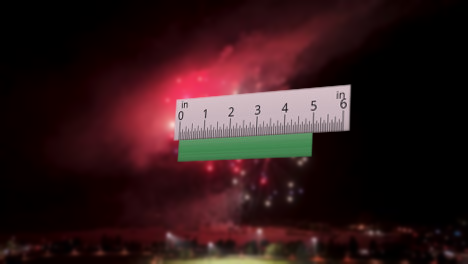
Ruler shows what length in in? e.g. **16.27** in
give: **5** in
